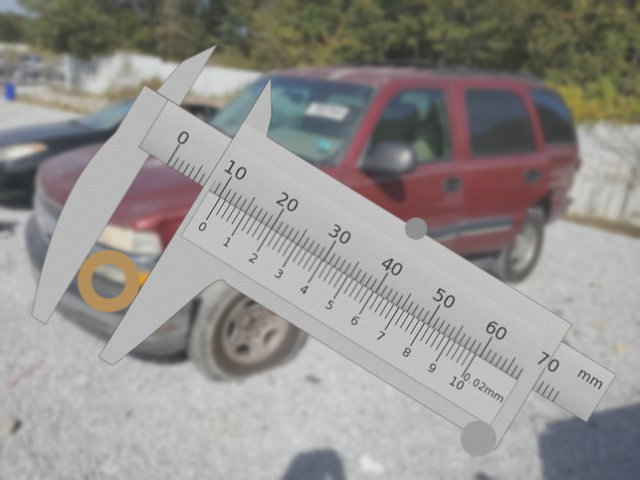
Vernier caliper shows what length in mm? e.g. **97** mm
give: **10.2** mm
